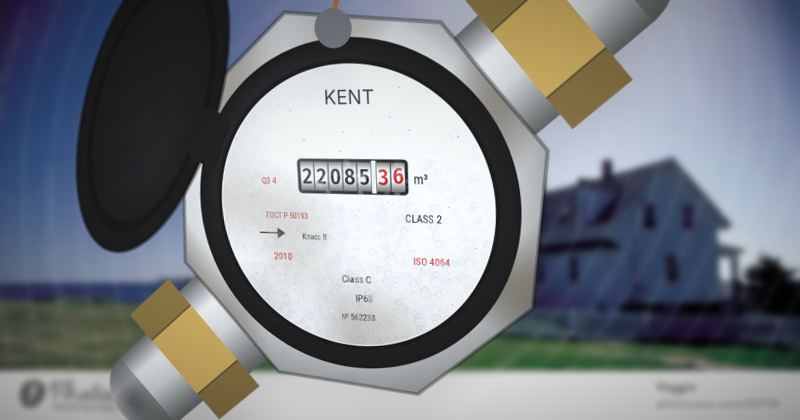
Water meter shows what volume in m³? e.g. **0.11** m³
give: **22085.36** m³
